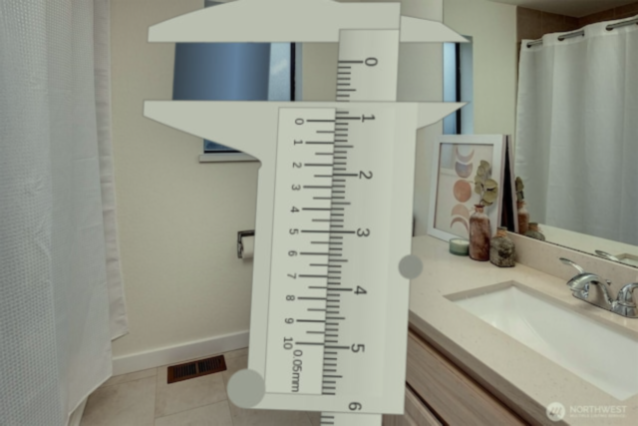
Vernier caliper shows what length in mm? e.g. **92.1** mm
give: **10.5** mm
